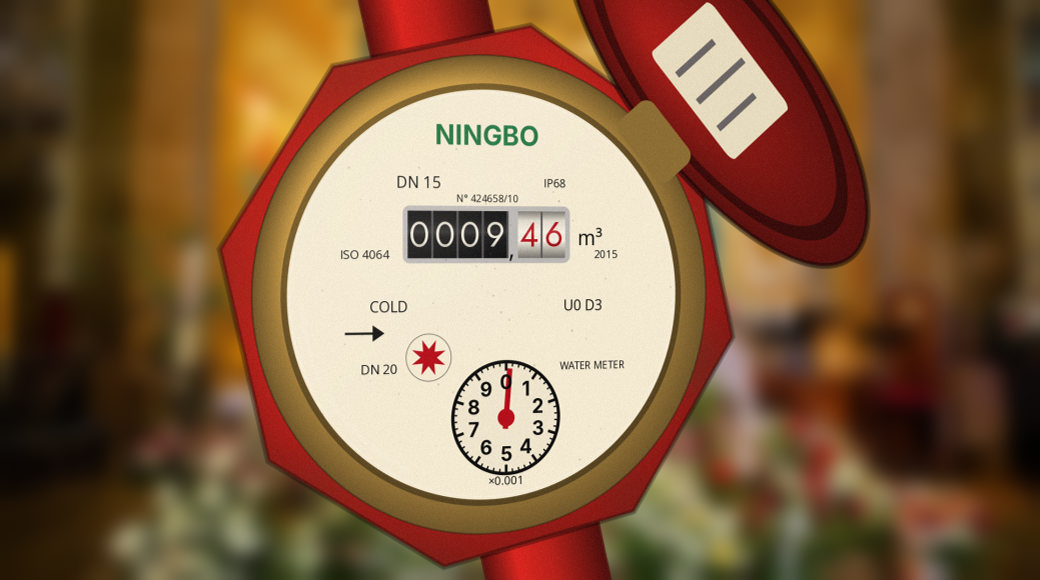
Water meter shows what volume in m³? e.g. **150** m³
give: **9.460** m³
